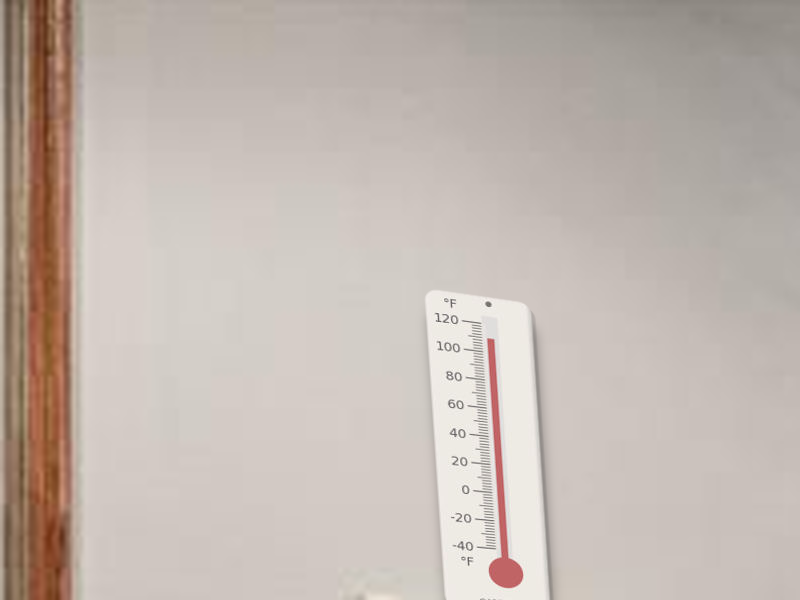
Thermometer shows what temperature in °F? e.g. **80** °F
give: **110** °F
